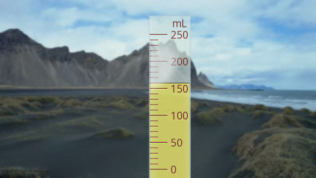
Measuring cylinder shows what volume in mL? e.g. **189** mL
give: **160** mL
